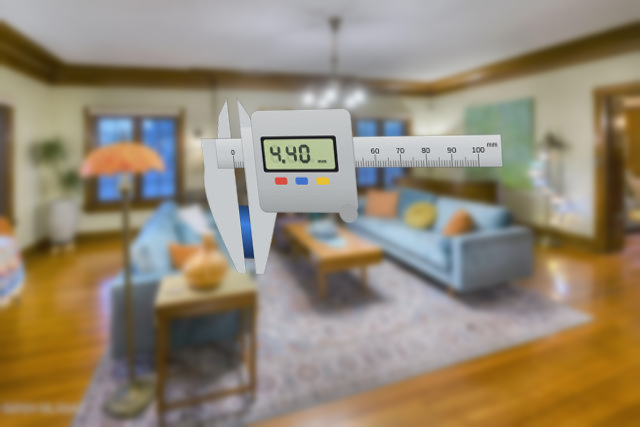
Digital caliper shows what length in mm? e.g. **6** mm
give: **4.40** mm
